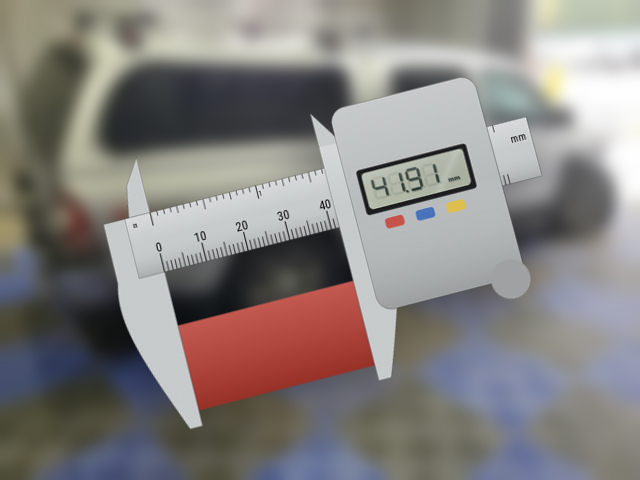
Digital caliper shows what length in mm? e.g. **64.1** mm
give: **41.91** mm
